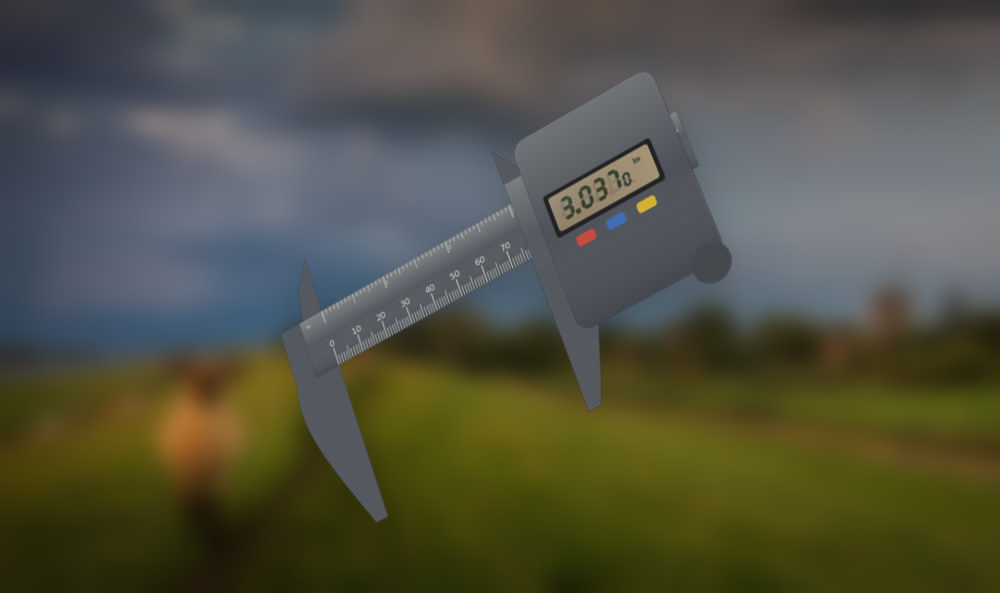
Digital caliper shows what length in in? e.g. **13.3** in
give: **3.0370** in
